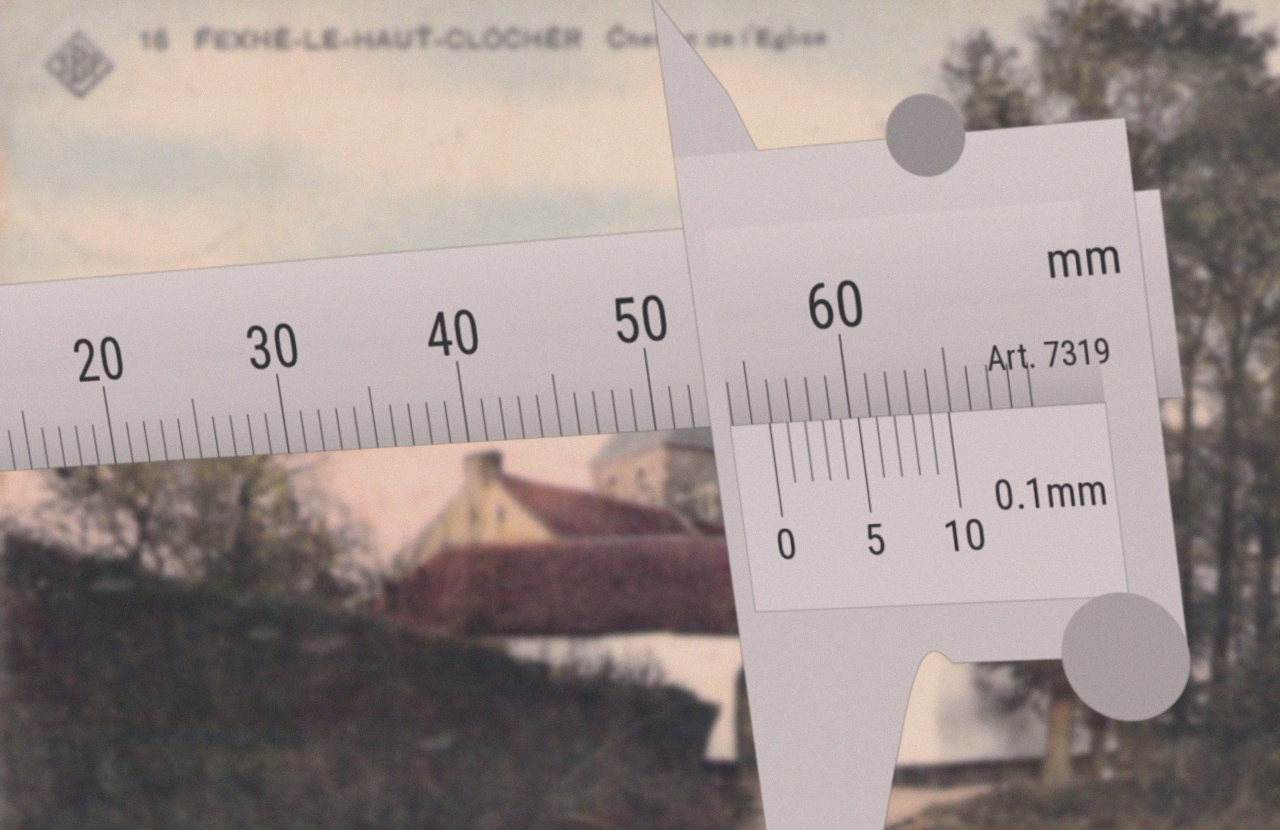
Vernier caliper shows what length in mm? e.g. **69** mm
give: **55.9** mm
